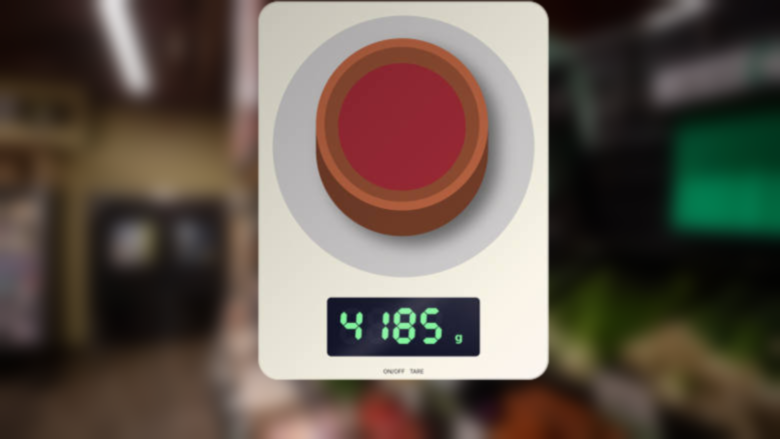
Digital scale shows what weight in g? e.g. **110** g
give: **4185** g
